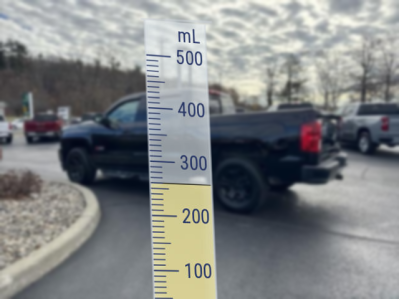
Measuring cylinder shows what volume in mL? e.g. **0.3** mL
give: **260** mL
